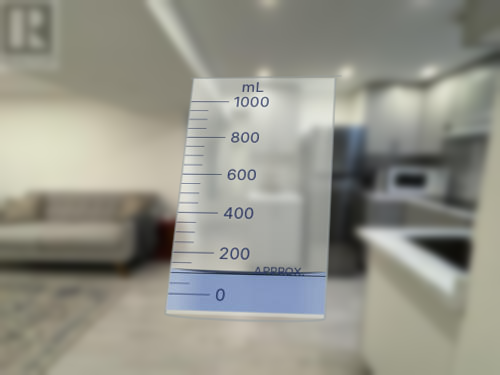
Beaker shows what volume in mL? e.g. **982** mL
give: **100** mL
